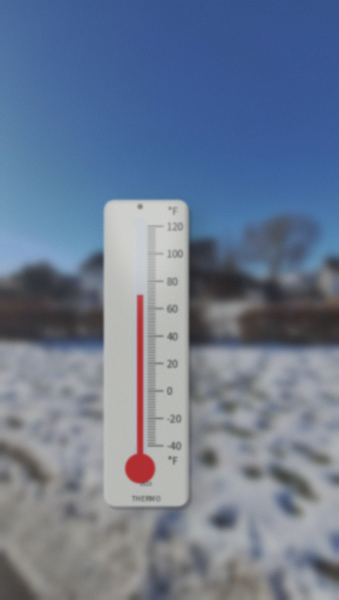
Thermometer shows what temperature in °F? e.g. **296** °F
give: **70** °F
